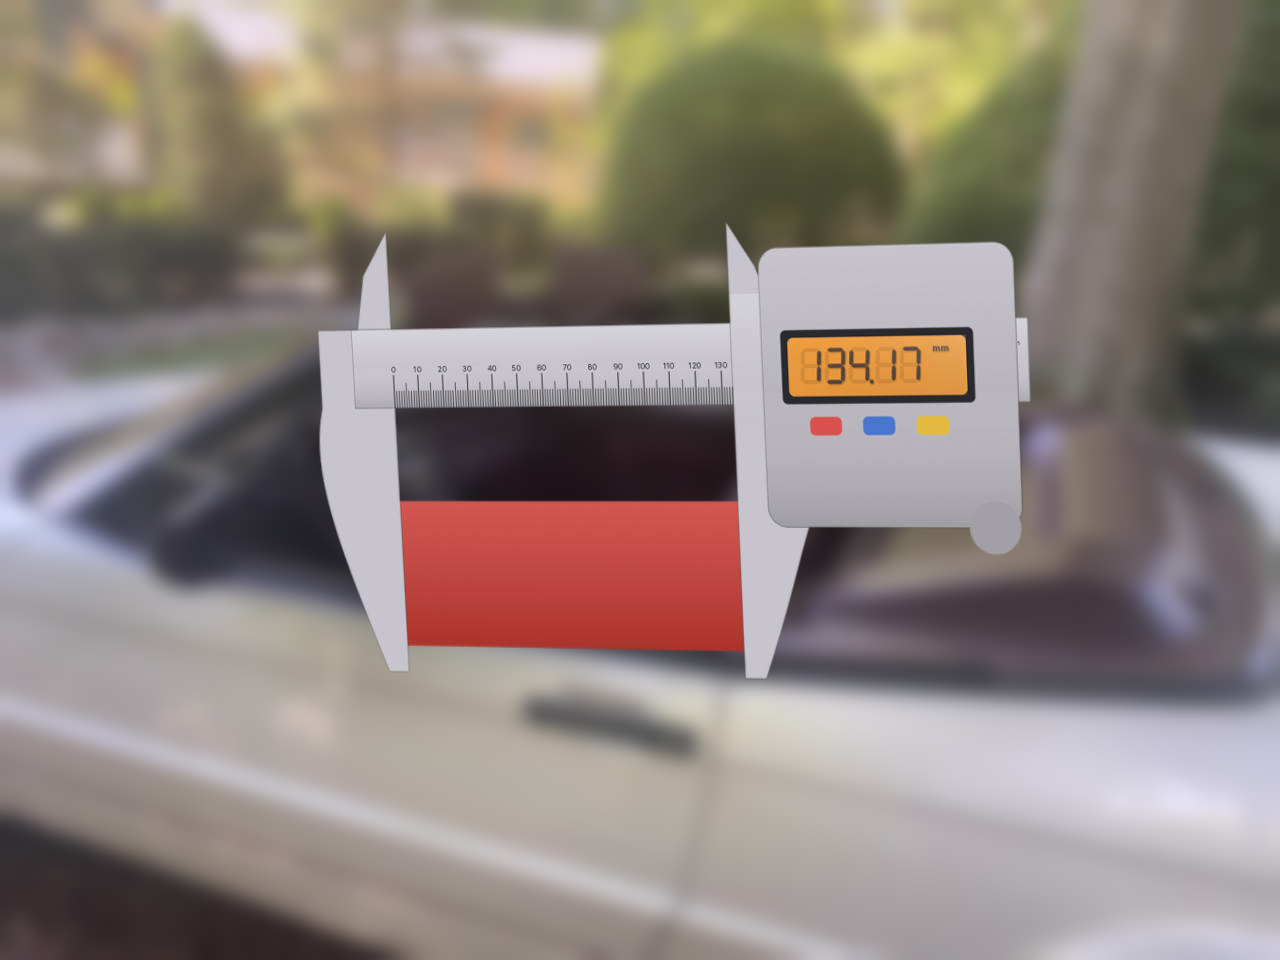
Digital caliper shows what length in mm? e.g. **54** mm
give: **134.17** mm
